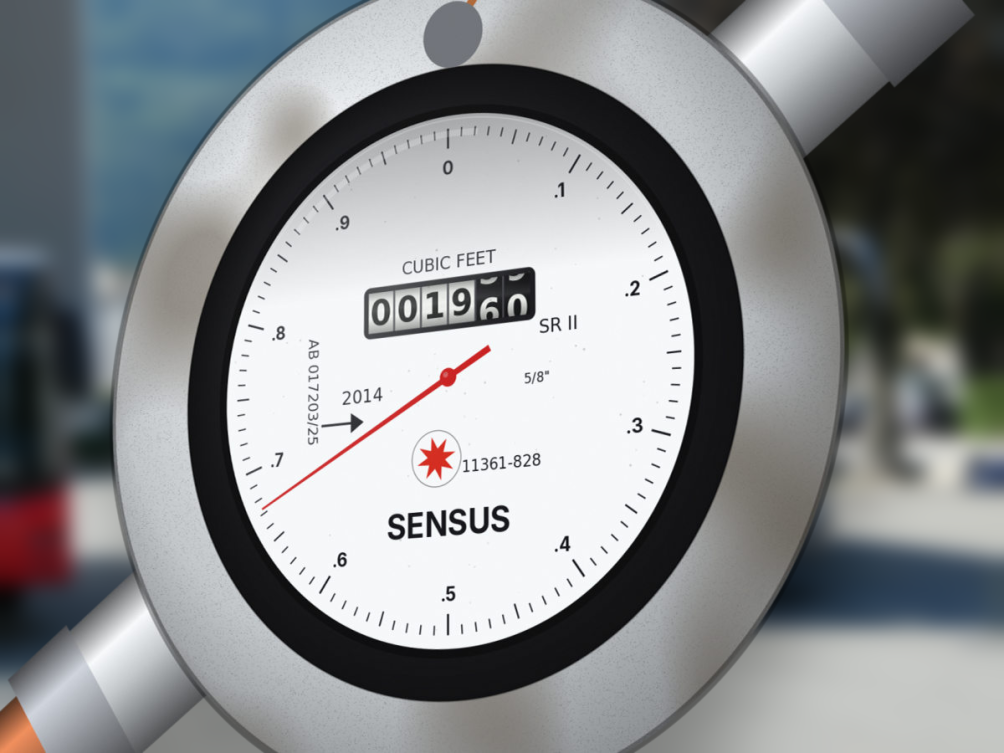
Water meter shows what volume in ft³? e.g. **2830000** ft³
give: **1959.67** ft³
